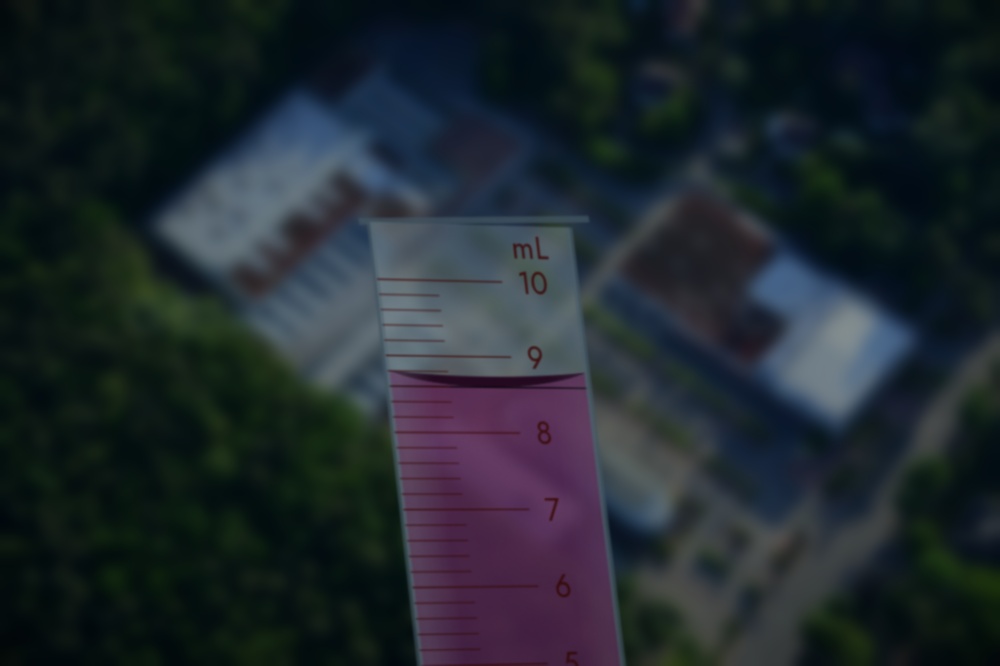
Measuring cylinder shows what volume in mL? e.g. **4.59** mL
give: **8.6** mL
